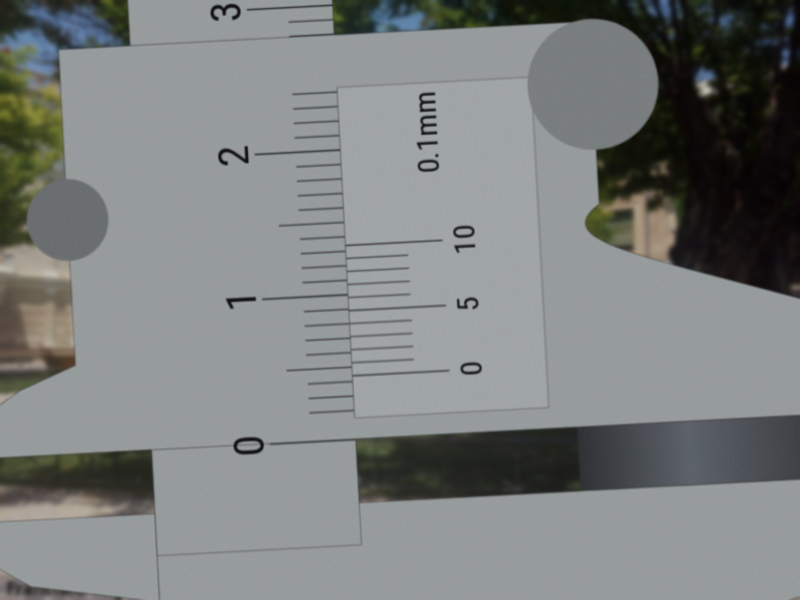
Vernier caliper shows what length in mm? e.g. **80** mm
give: **4.4** mm
